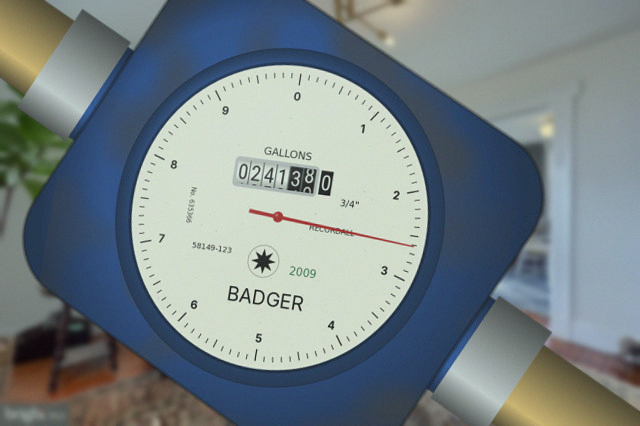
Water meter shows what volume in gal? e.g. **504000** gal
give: **241382.6** gal
